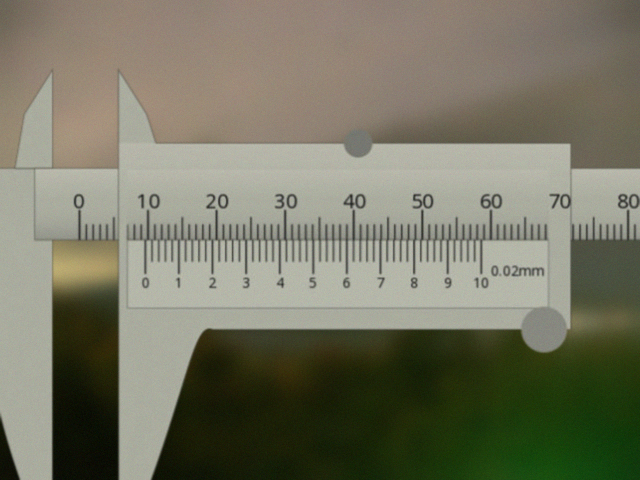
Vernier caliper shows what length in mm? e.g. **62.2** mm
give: **9.6** mm
